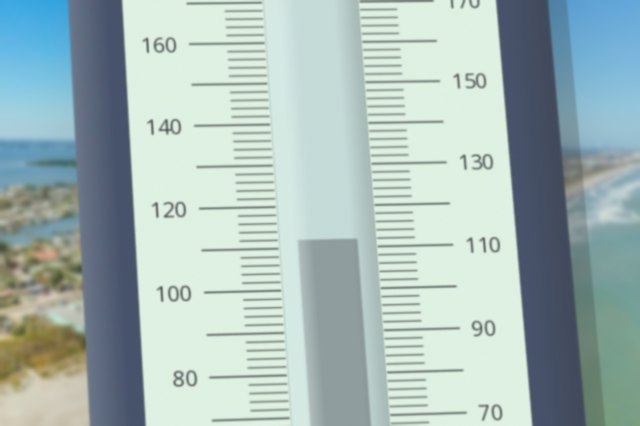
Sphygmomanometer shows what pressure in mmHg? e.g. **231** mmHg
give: **112** mmHg
